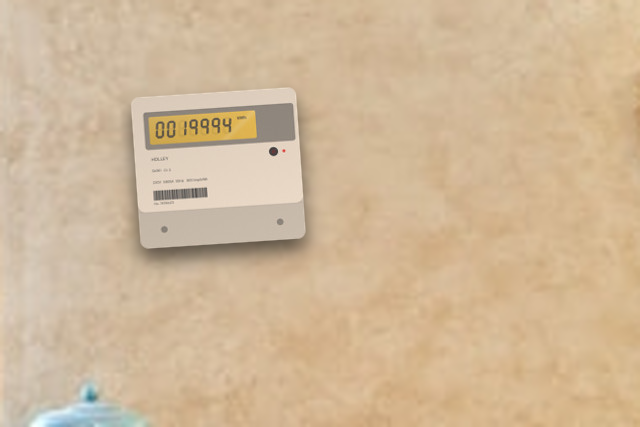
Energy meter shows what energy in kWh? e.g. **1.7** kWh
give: **19994** kWh
